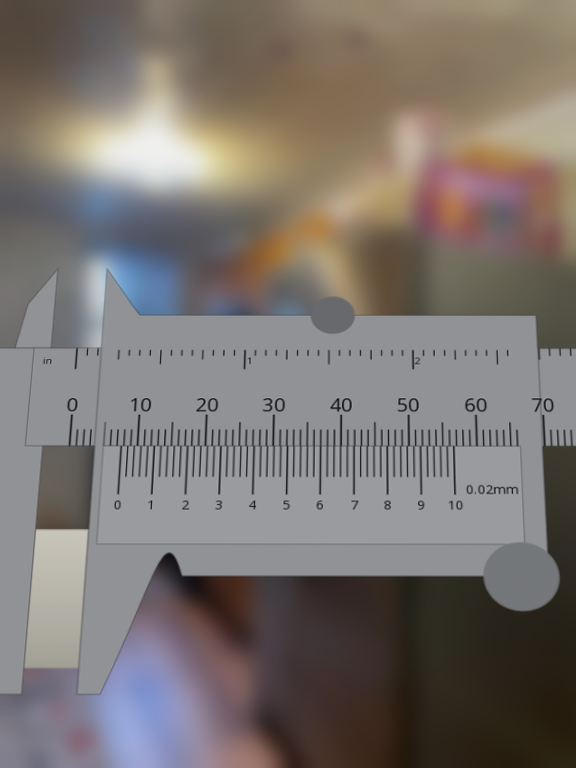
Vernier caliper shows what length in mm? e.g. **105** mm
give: **7.6** mm
